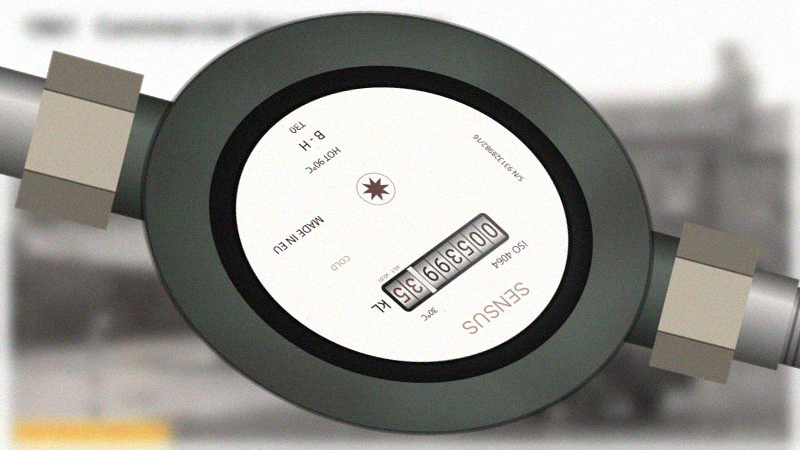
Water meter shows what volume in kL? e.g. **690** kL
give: **5399.35** kL
